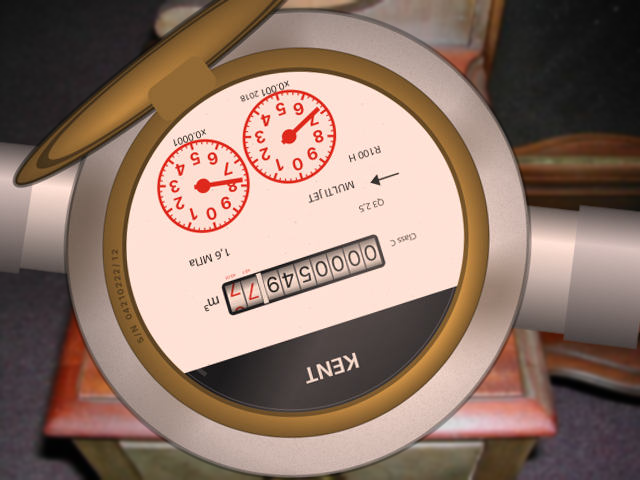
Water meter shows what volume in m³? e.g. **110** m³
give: **549.7667** m³
